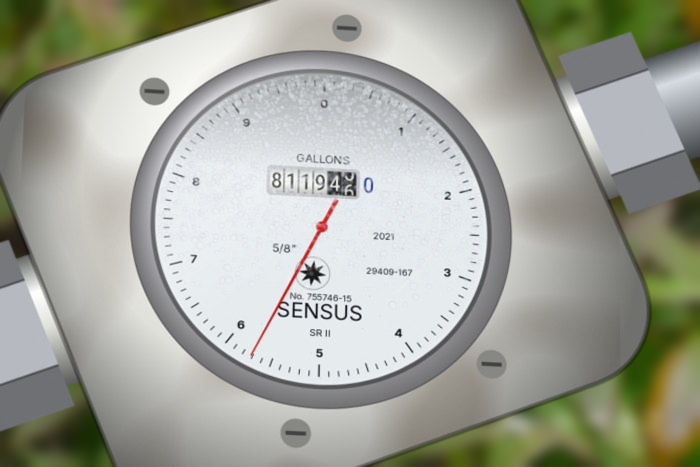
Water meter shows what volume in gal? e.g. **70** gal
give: **8119455.7** gal
